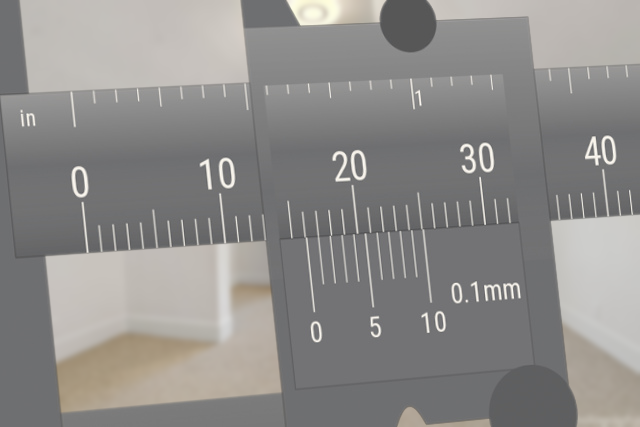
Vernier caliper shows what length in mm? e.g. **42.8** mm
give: **16.1** mm
